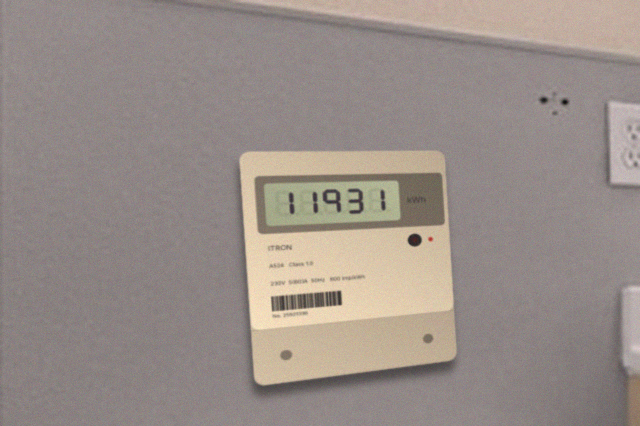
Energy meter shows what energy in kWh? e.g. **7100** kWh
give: **11931** kWh
